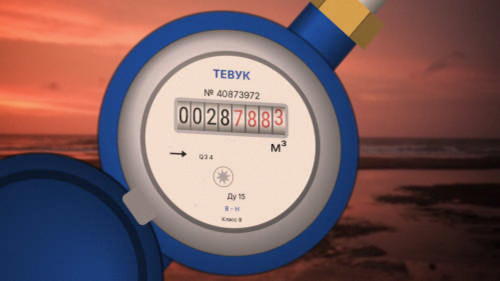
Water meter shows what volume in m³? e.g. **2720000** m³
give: **28.7883** m³
